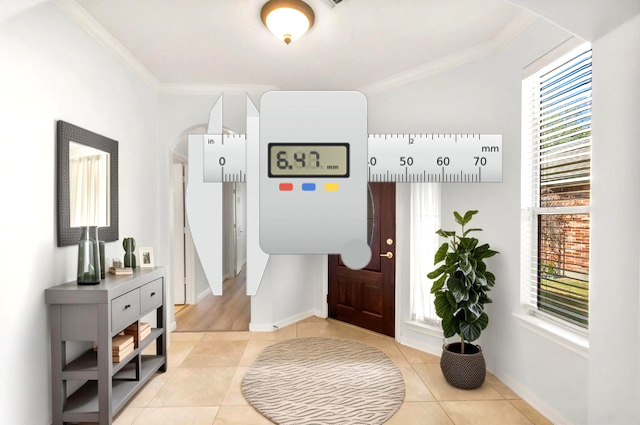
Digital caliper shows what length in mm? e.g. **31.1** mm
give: **6.47** mm
